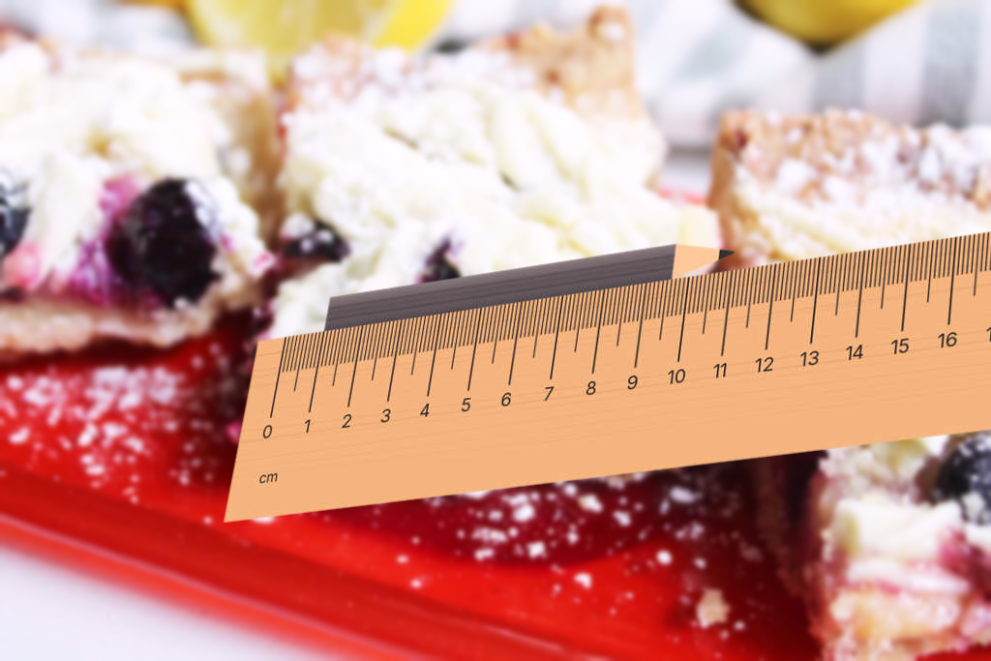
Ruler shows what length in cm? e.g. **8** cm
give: **10** cm
